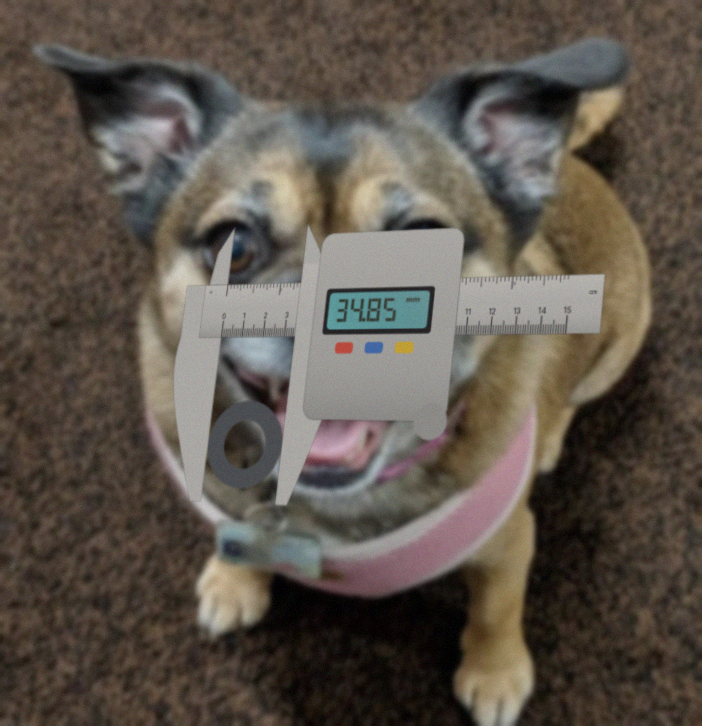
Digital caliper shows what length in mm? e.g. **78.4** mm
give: **34.85** mm
